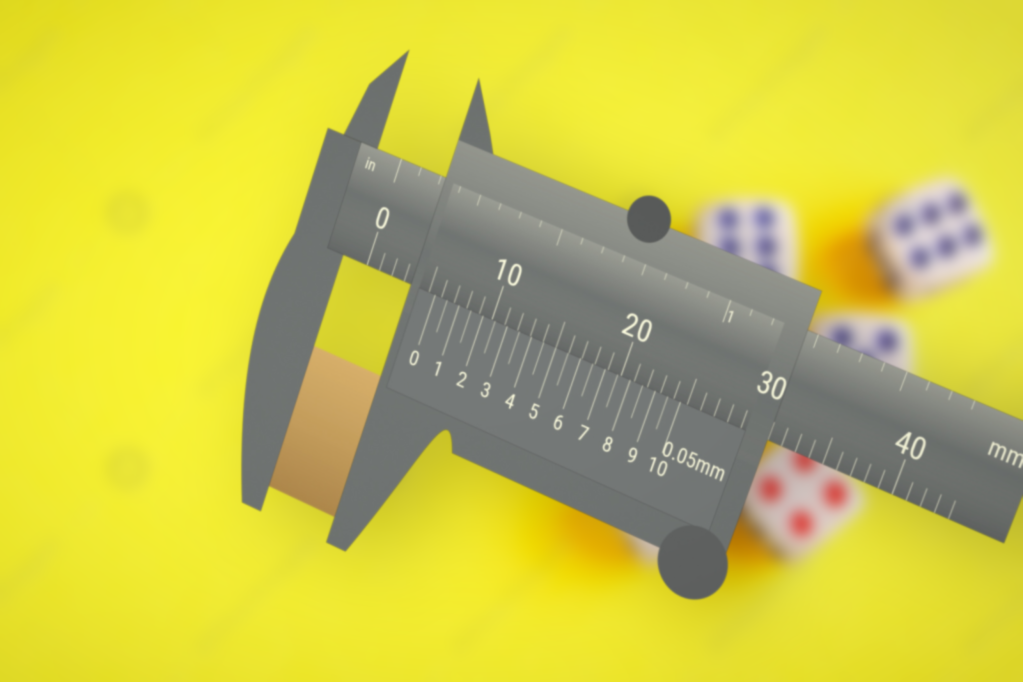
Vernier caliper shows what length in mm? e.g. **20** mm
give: **5.5** mm
